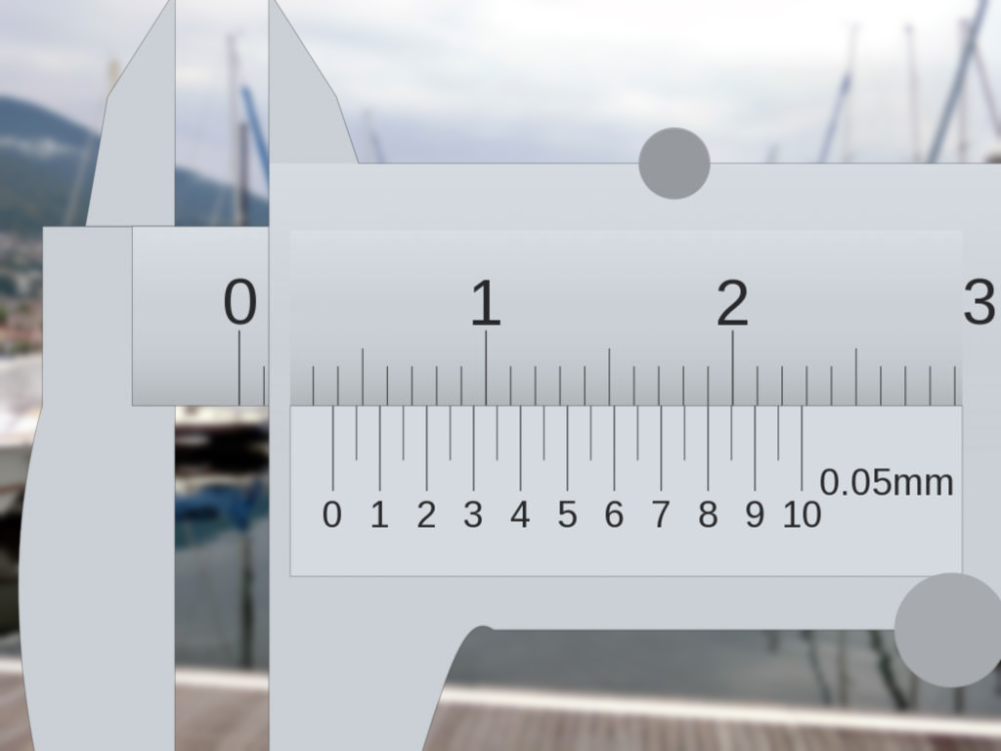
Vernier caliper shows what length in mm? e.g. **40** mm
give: **3.80** mm
